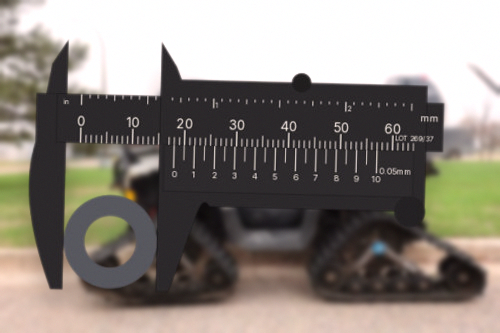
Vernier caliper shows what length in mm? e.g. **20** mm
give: **18.0** mm
